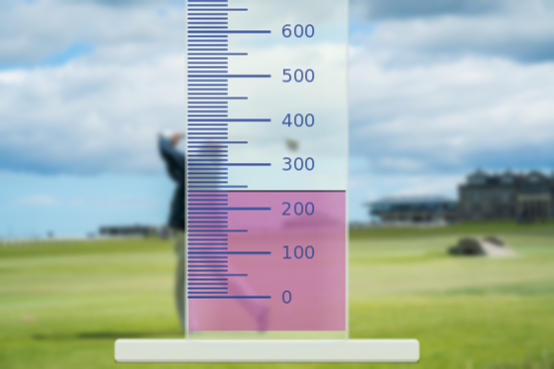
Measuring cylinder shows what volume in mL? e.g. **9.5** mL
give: **240** mL
